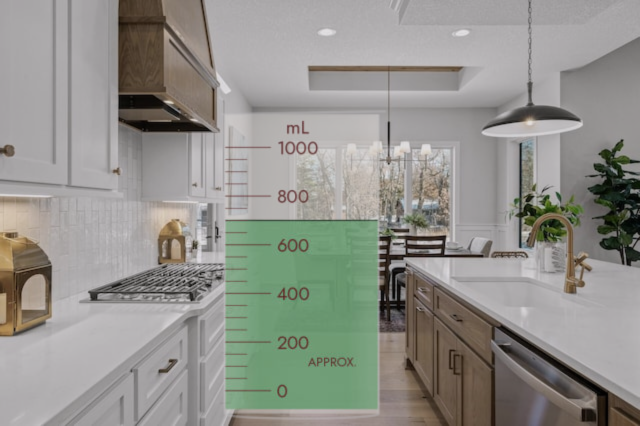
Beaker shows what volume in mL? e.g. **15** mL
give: **700** mL
